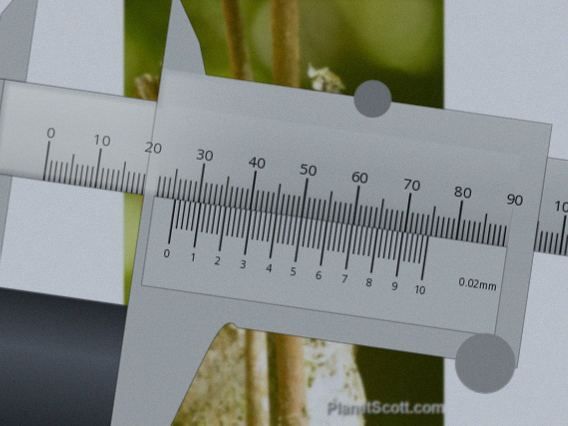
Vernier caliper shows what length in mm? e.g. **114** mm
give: **25.5** mm
